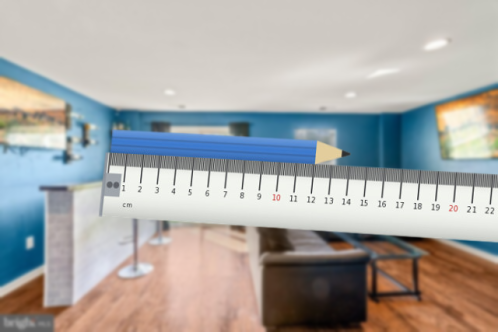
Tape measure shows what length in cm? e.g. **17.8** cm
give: **14** cm
